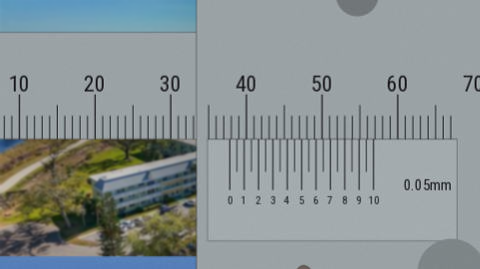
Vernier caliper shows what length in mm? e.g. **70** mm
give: **37.8** mm
